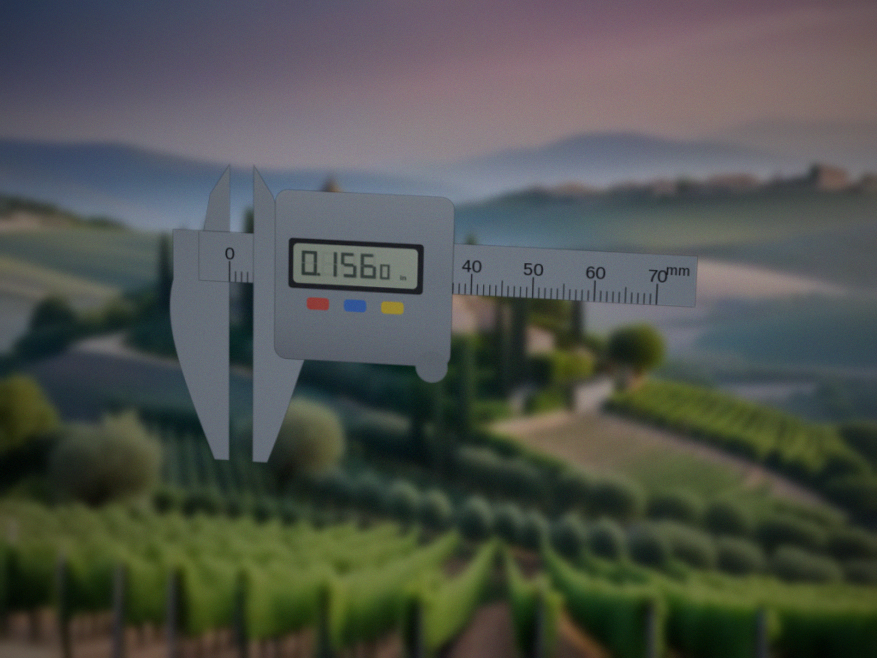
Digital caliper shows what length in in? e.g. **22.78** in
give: **0.1560** in
